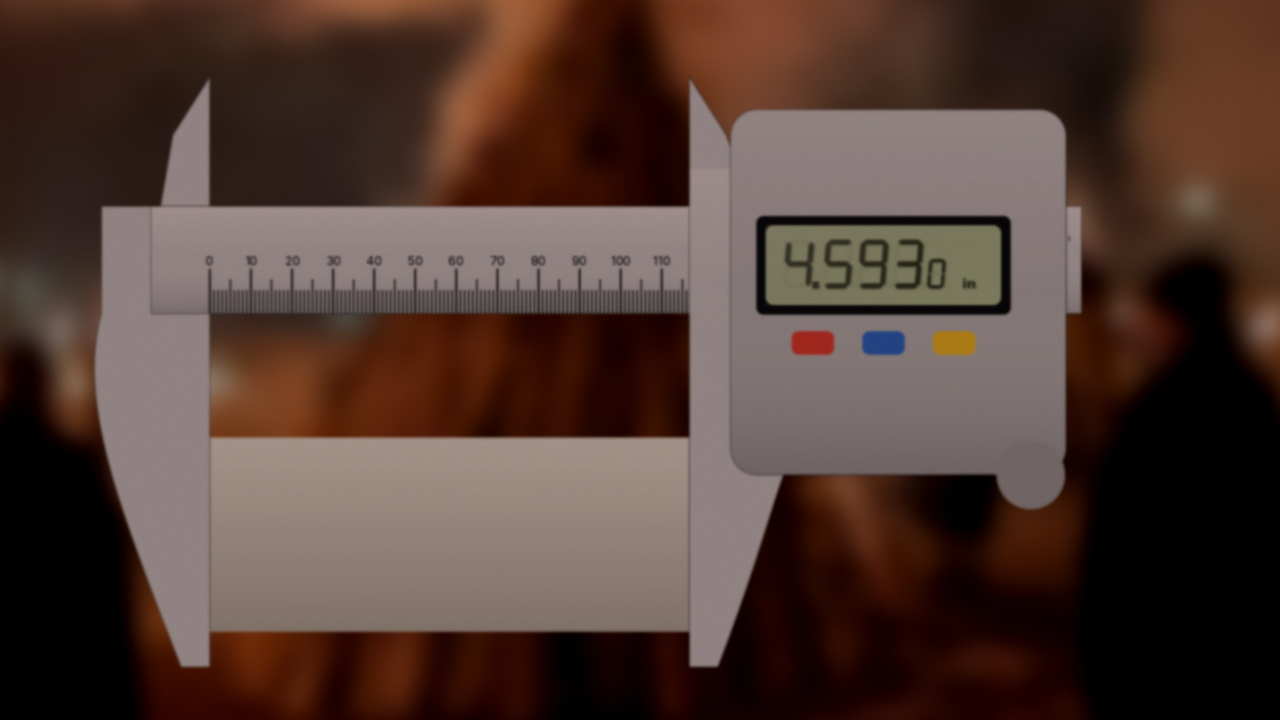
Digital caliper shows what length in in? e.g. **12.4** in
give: **4.5930** in
